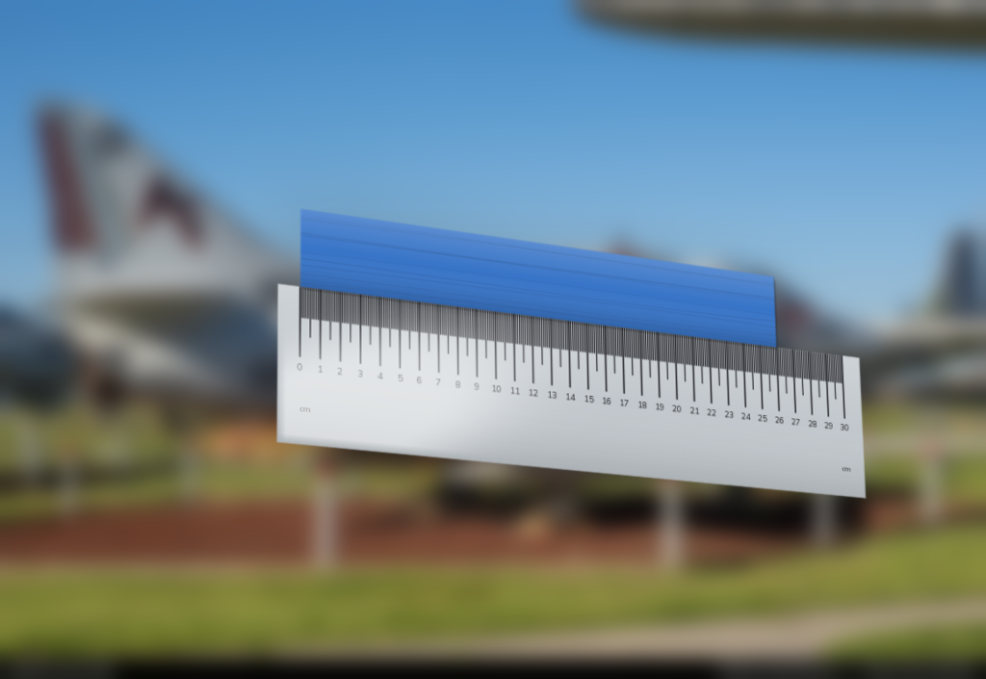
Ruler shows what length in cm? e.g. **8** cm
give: **26** cm
